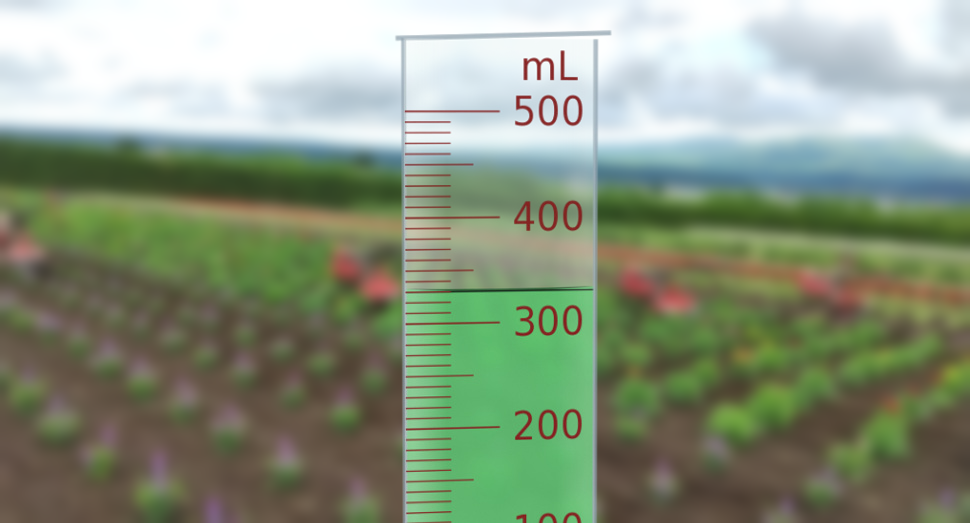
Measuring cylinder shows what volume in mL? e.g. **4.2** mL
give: **330** mL
